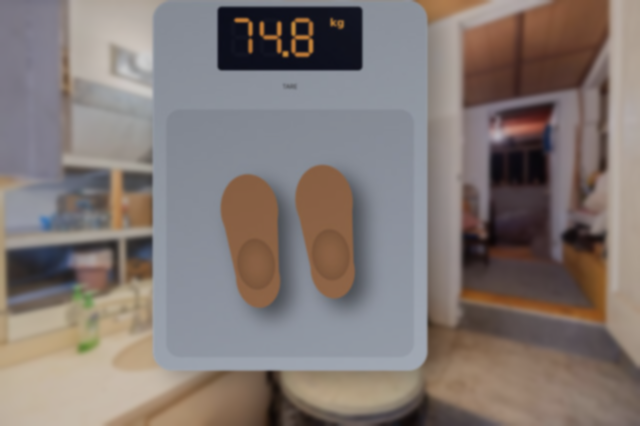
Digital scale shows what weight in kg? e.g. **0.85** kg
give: **74.8** kg
